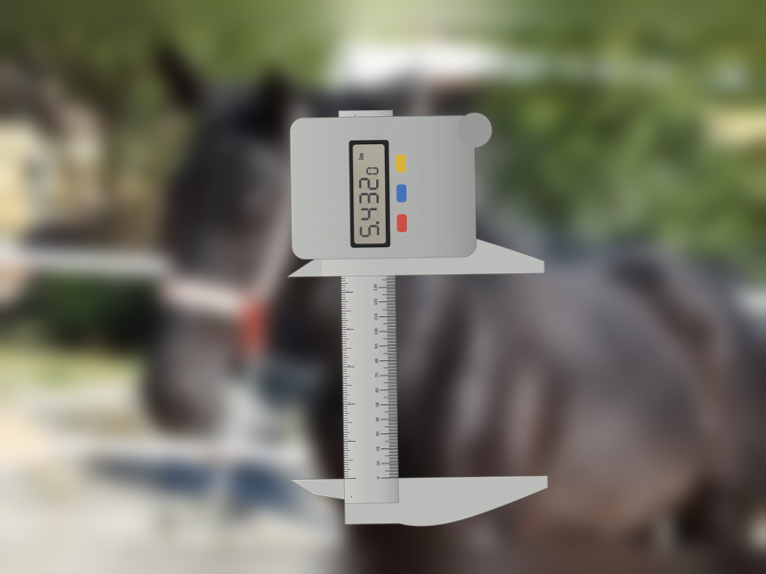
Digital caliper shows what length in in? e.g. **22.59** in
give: **5.4320** in
